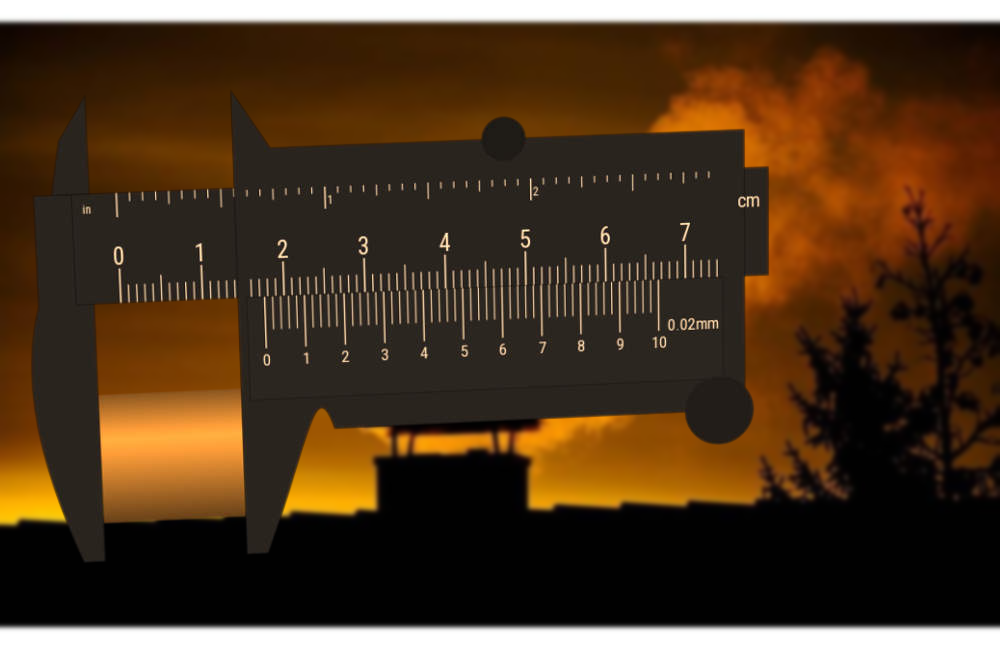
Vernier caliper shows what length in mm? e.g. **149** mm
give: **17.6** mm
